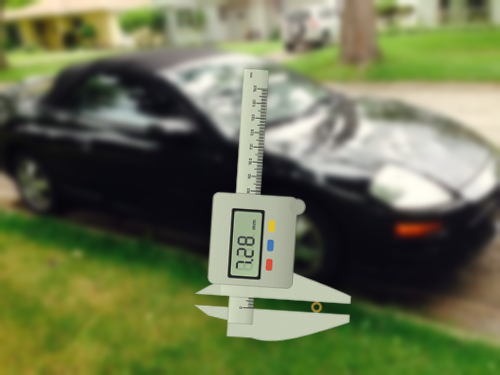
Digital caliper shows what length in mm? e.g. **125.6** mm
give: **7.28** mm
